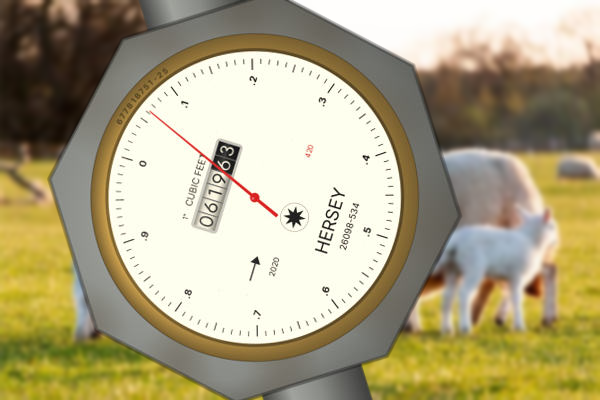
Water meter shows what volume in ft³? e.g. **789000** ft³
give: **61963.06** ft³
